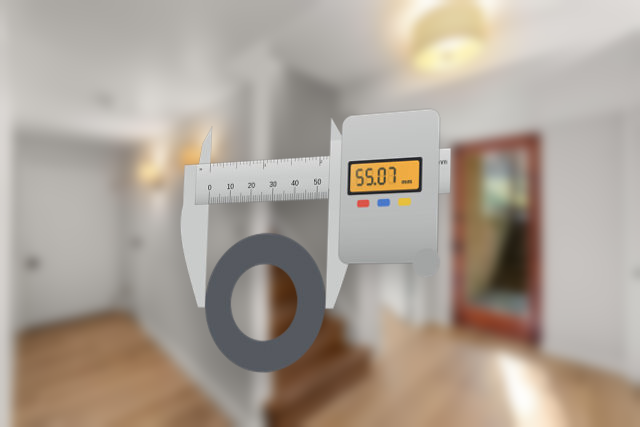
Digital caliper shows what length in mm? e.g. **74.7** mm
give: **55.07** mm
